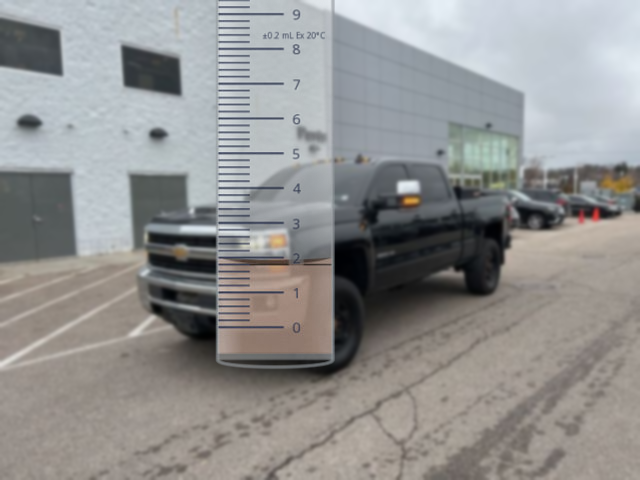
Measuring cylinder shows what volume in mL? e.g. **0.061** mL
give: **1.8** mL
